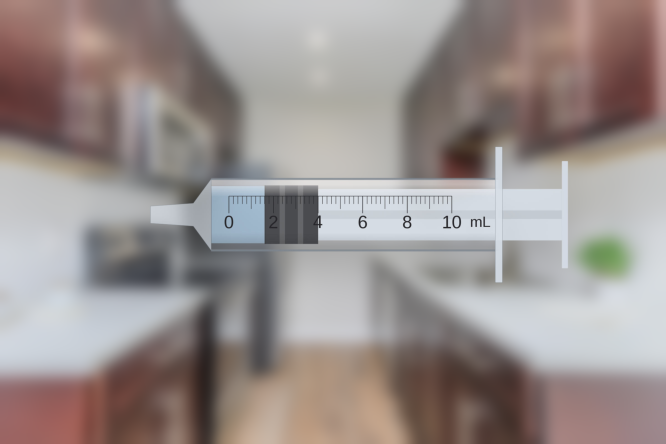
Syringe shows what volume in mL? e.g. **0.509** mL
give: **1.6** mL
